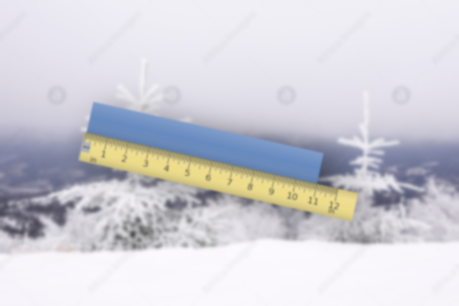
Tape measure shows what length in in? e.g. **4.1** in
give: **11** in
